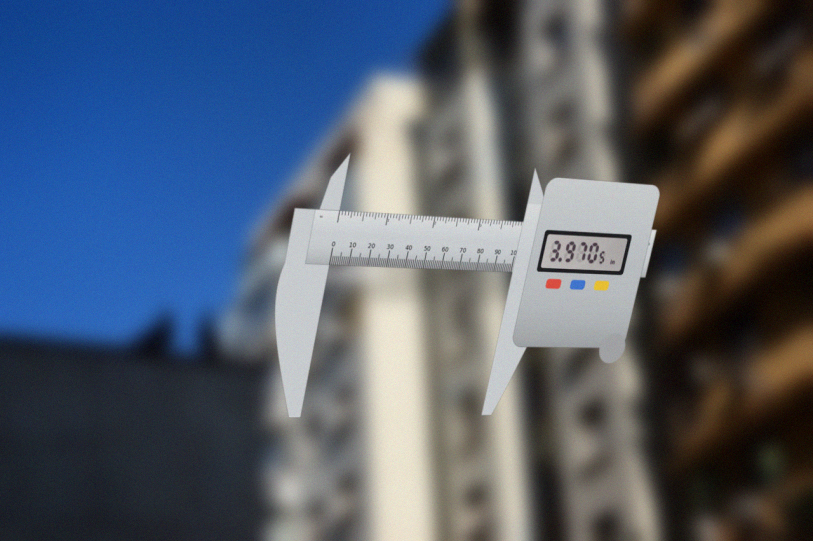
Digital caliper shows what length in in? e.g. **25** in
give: **3.9705** in
